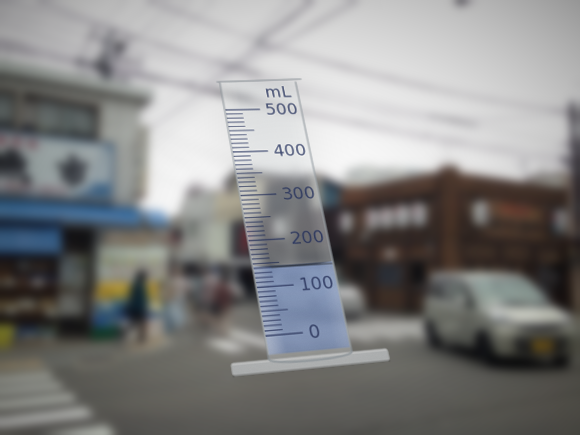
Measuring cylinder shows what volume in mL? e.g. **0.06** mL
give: **140** mL
